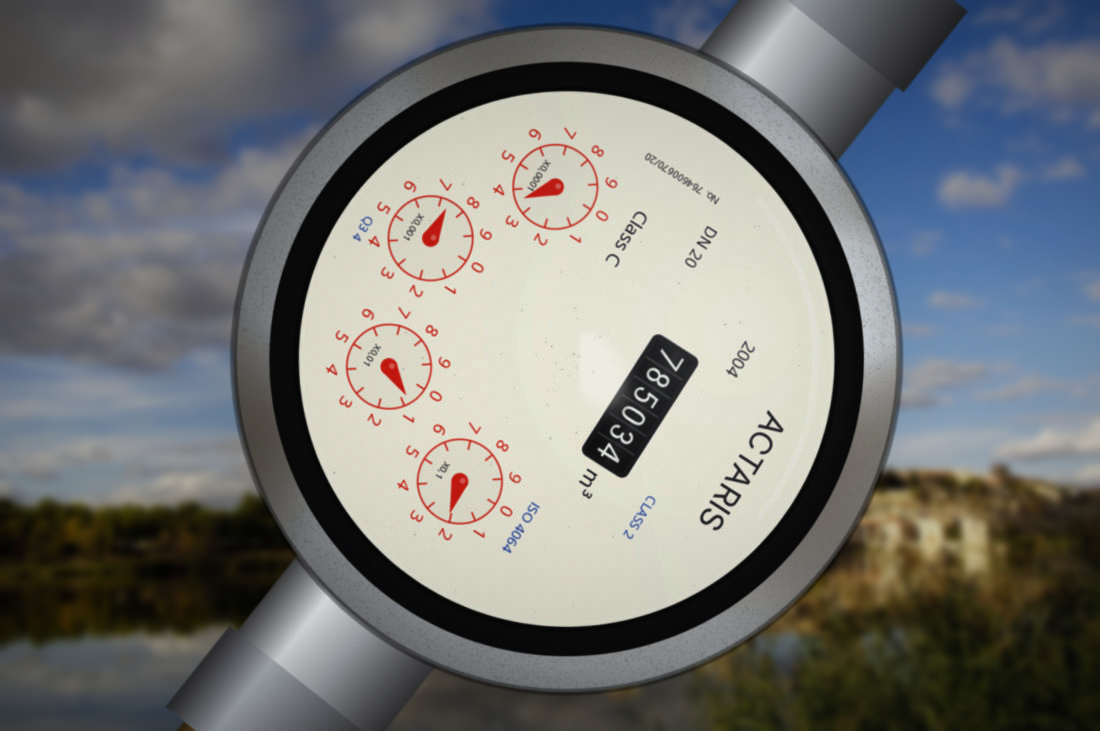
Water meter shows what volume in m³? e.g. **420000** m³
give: **785034.2073** m³
